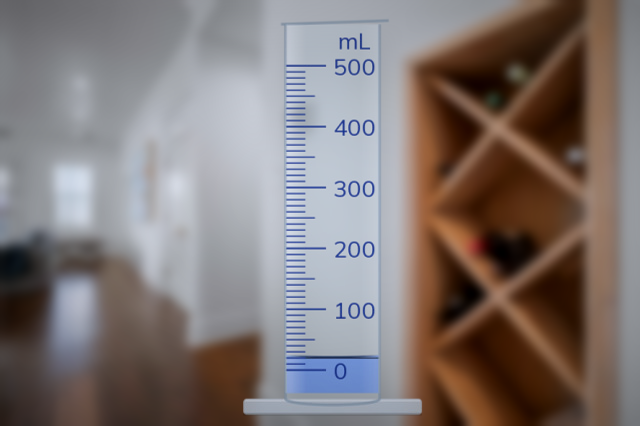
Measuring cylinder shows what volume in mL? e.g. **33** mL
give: **20** mL
